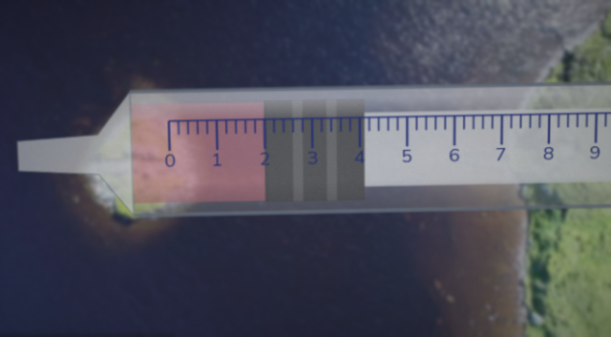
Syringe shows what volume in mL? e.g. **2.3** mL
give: **2** mL
